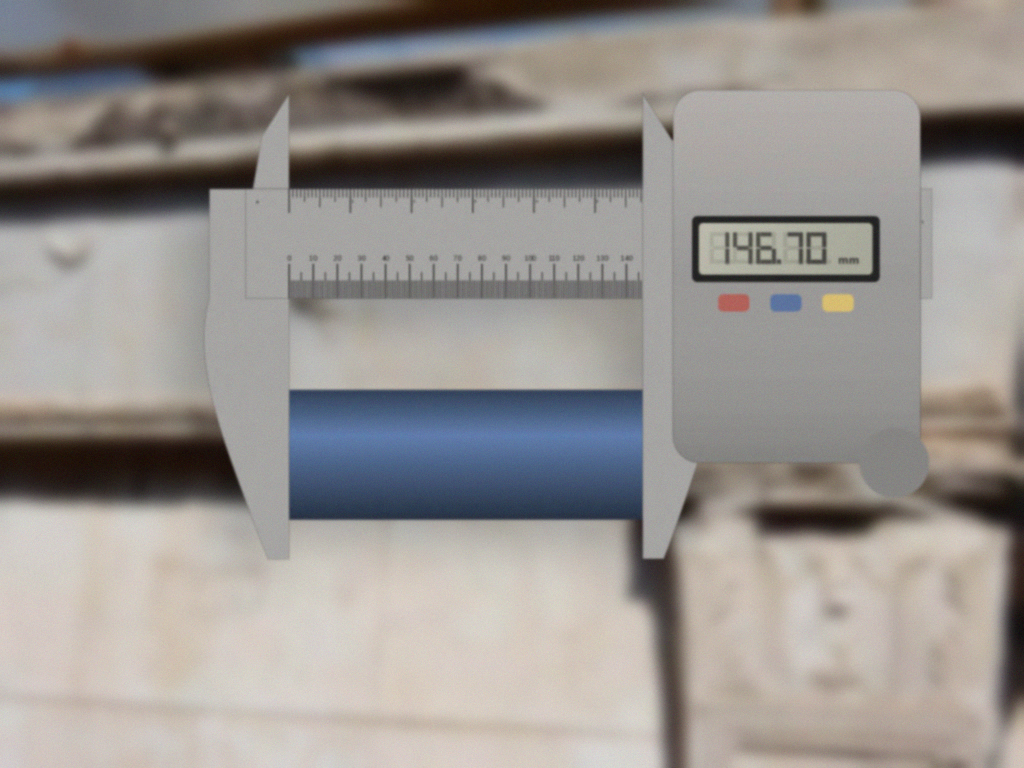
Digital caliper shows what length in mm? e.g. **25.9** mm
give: **146.70** mm
